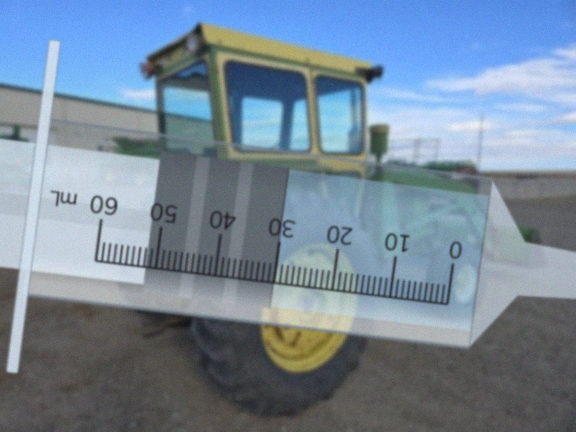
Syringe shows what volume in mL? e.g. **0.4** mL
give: **30** mL
